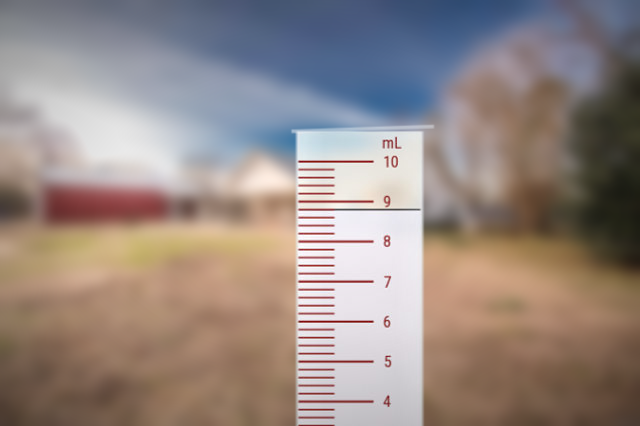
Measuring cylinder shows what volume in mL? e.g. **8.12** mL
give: **8.8** mL
